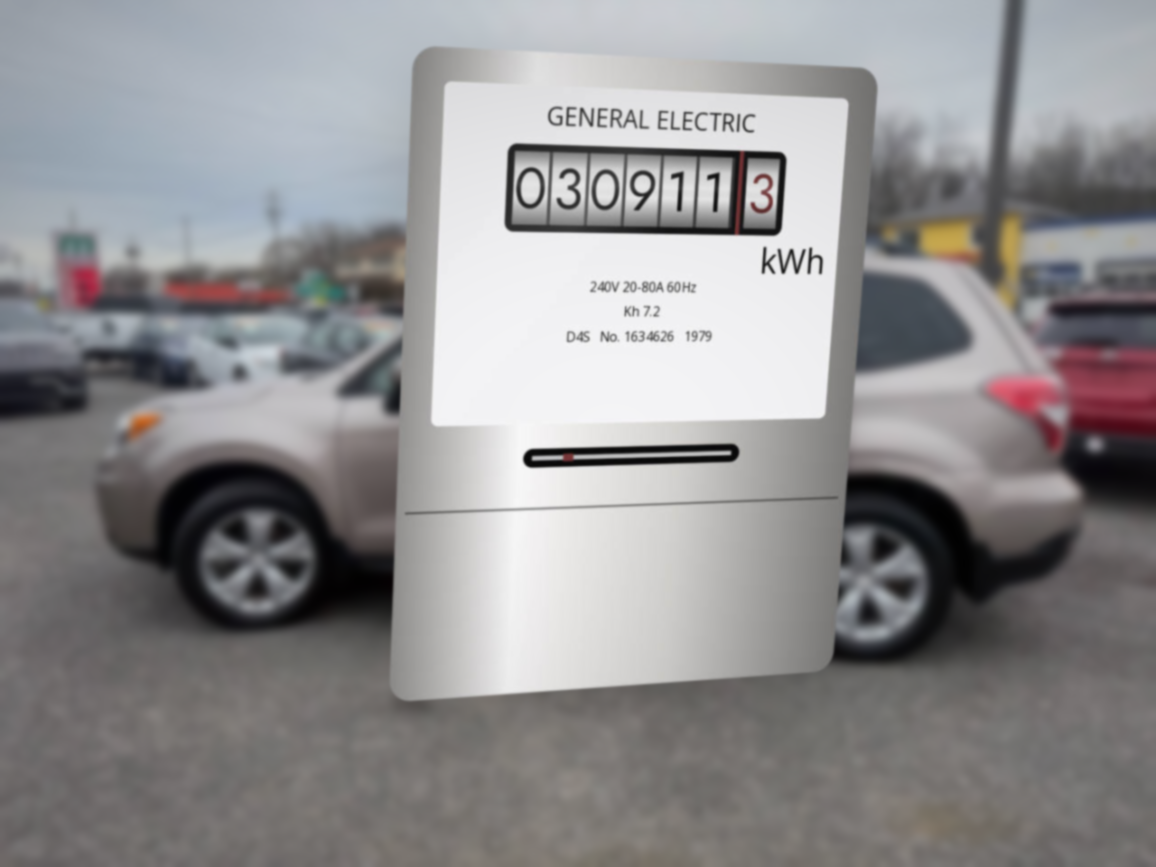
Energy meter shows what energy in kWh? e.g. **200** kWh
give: **30911.3** kWh
